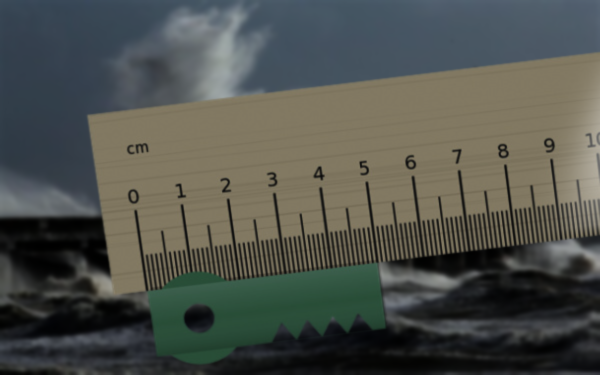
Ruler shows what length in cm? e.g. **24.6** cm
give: **5** cm
